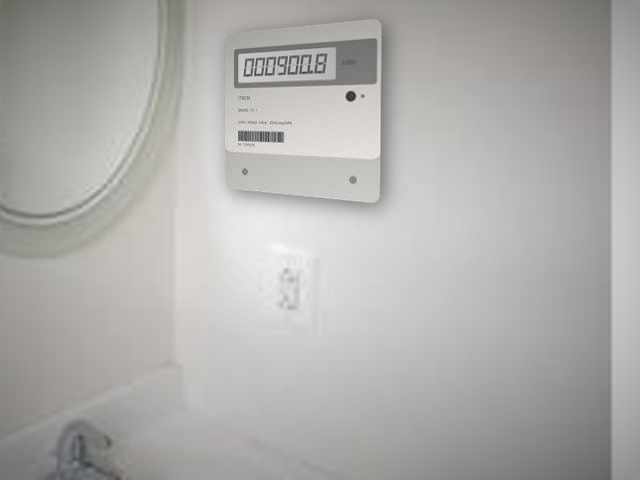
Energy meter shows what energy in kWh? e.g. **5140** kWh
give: **900.8** kWh
